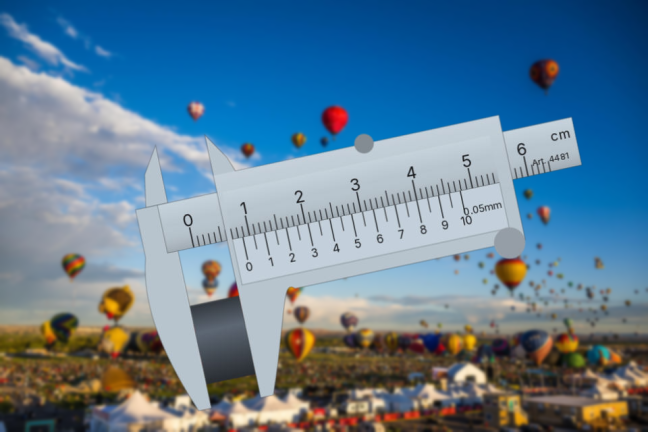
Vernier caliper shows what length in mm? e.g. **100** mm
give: **8.8** mm
